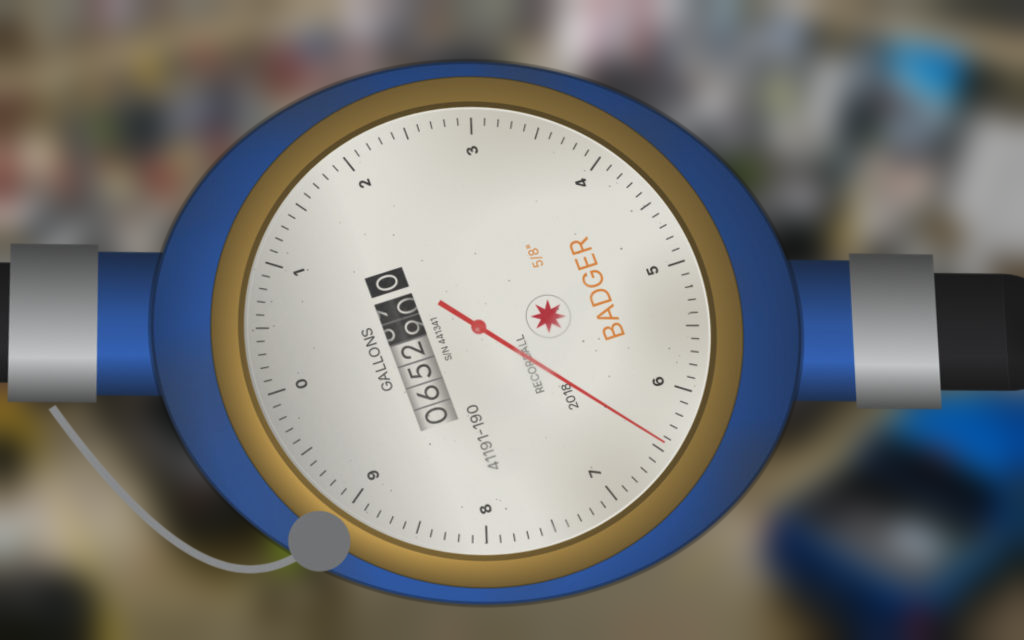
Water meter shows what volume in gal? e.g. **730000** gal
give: **652896.4** gal
